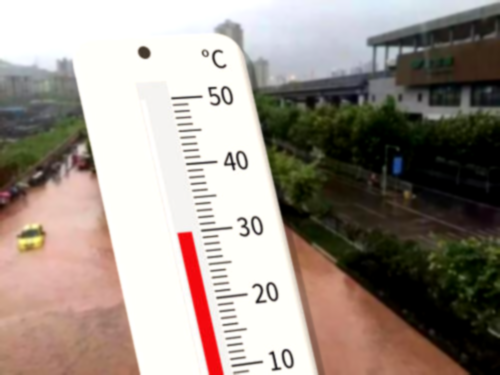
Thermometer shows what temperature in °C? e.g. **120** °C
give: **30** °C
